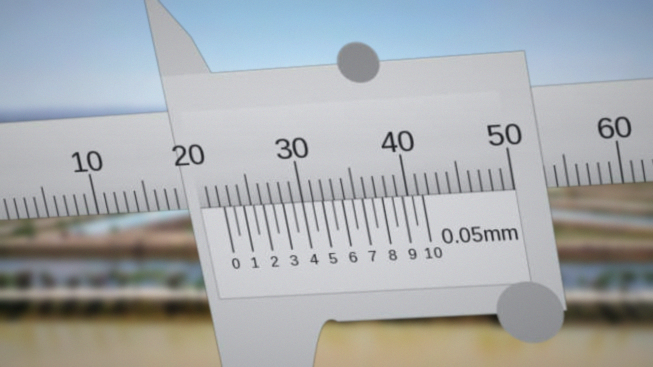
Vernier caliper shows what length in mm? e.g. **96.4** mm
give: **22.4** mm
